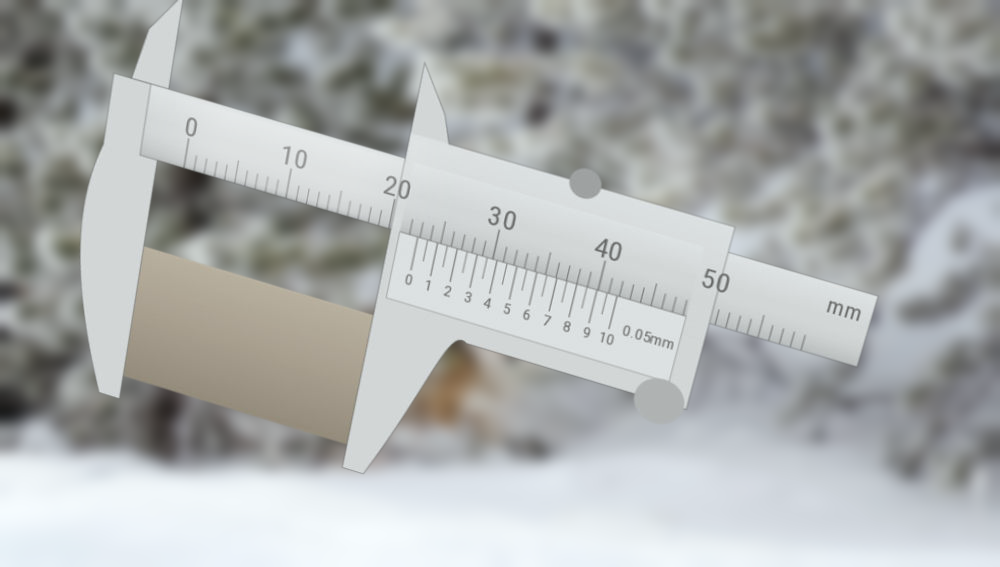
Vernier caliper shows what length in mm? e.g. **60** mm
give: **22.8** mm
